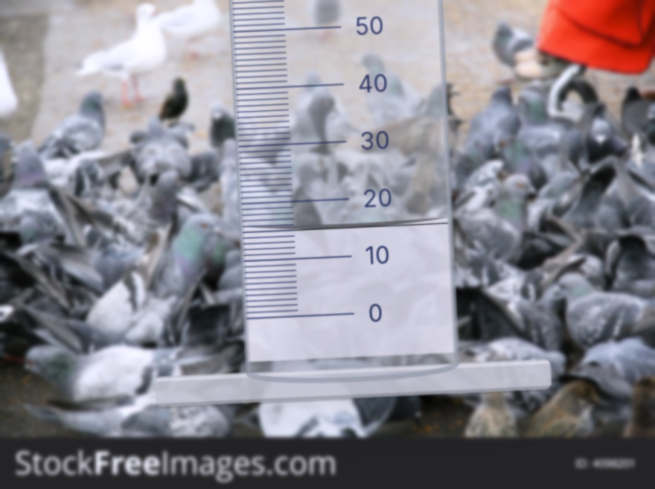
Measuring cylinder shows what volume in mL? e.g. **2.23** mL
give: **15** mL
